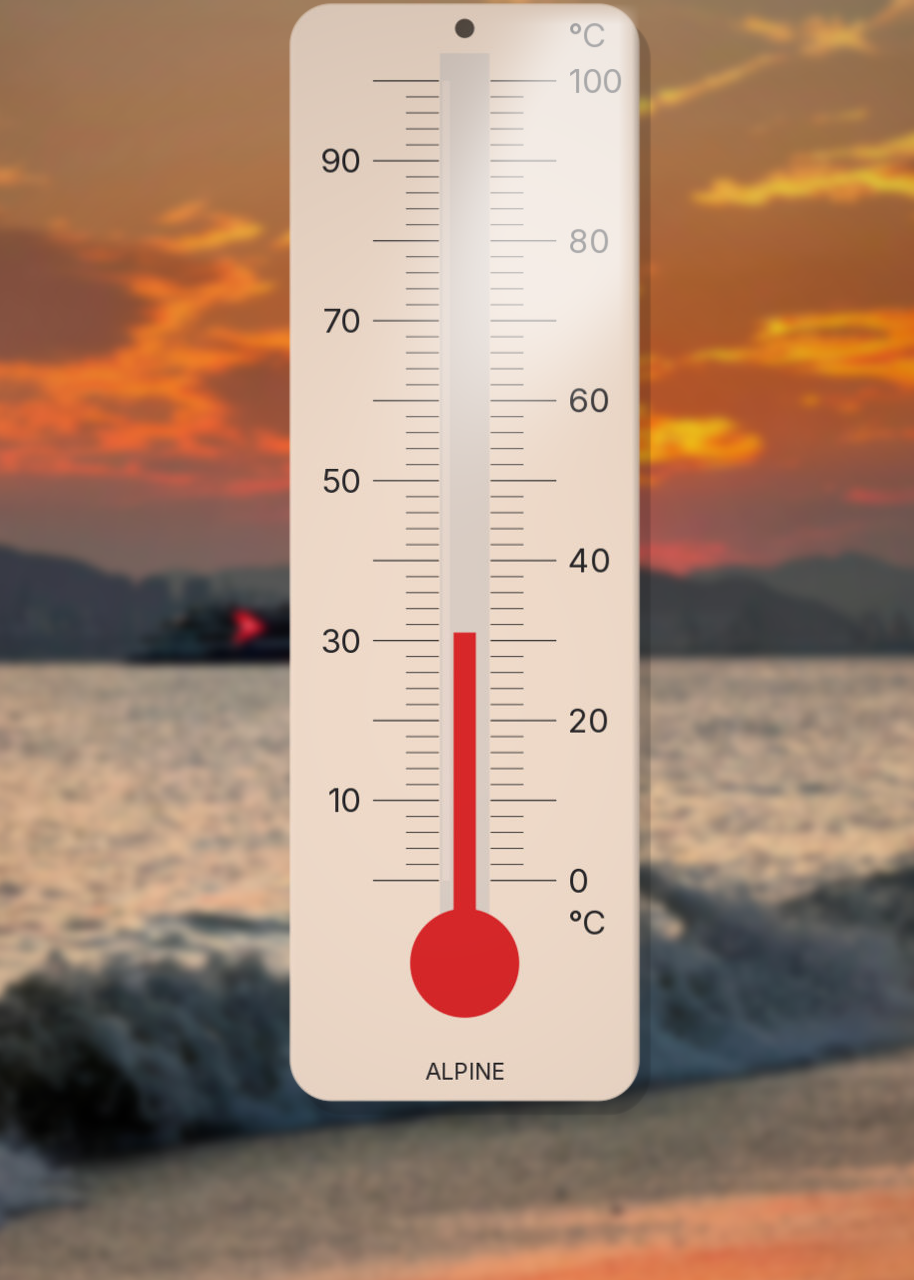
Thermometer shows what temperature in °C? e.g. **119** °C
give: **31** °C
